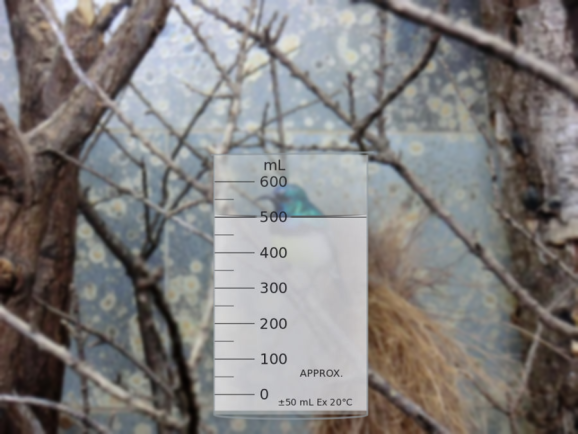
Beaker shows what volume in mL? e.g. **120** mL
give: **500** mL
